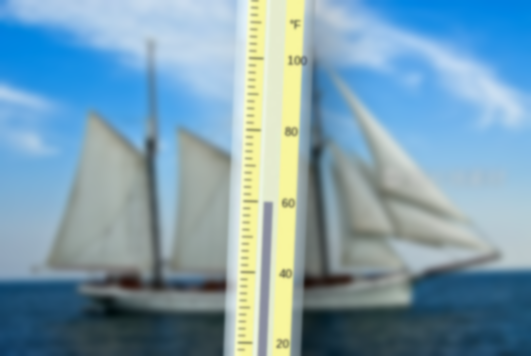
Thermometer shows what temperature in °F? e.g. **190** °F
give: **60** °F
